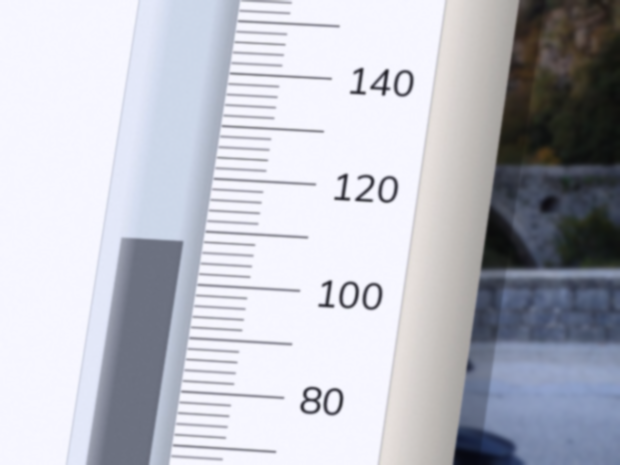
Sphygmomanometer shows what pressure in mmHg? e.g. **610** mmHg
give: **108** mmHg
